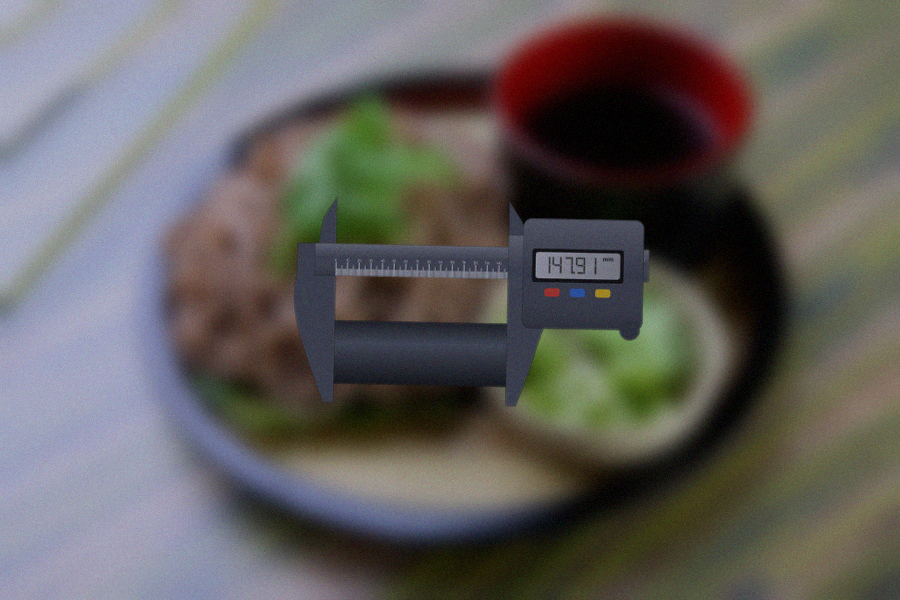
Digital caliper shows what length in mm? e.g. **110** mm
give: **147.91** mm
